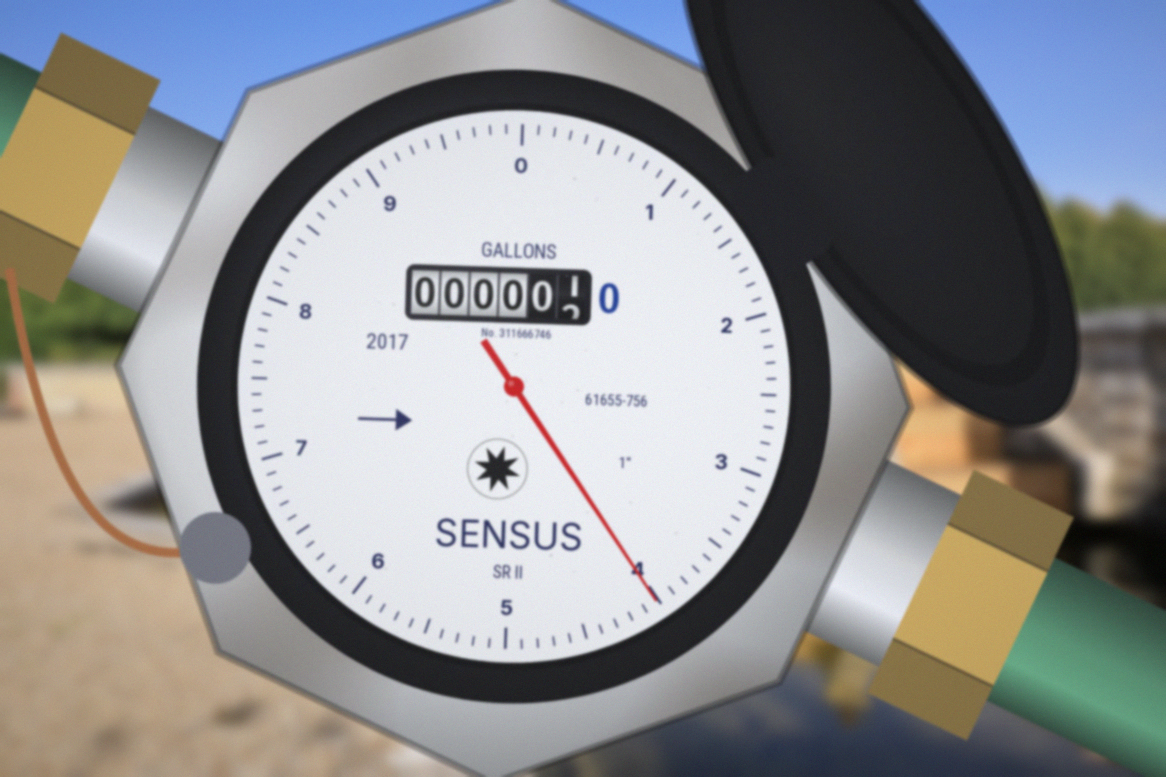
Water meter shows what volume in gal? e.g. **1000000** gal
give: **14.0** gal
